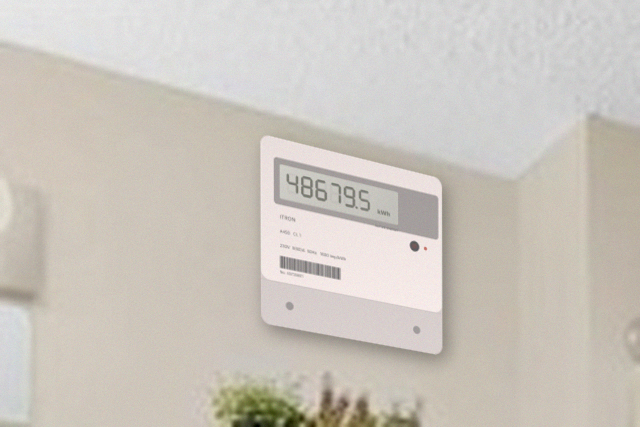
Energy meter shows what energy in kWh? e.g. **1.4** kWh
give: **48679.5** kWh
